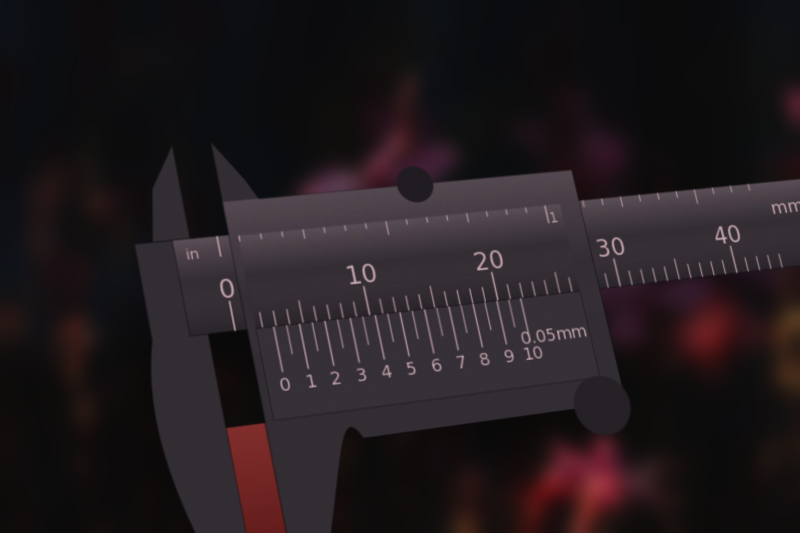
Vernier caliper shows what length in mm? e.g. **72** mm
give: **2.8** mm
